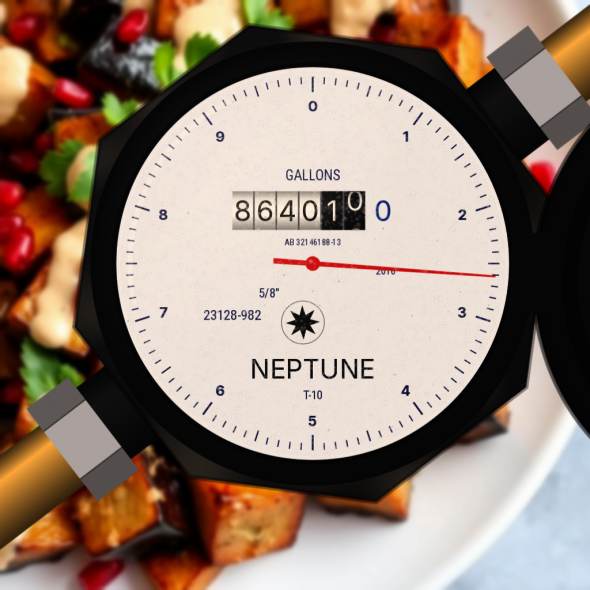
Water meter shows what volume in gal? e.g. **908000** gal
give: **8640102.6** gal
